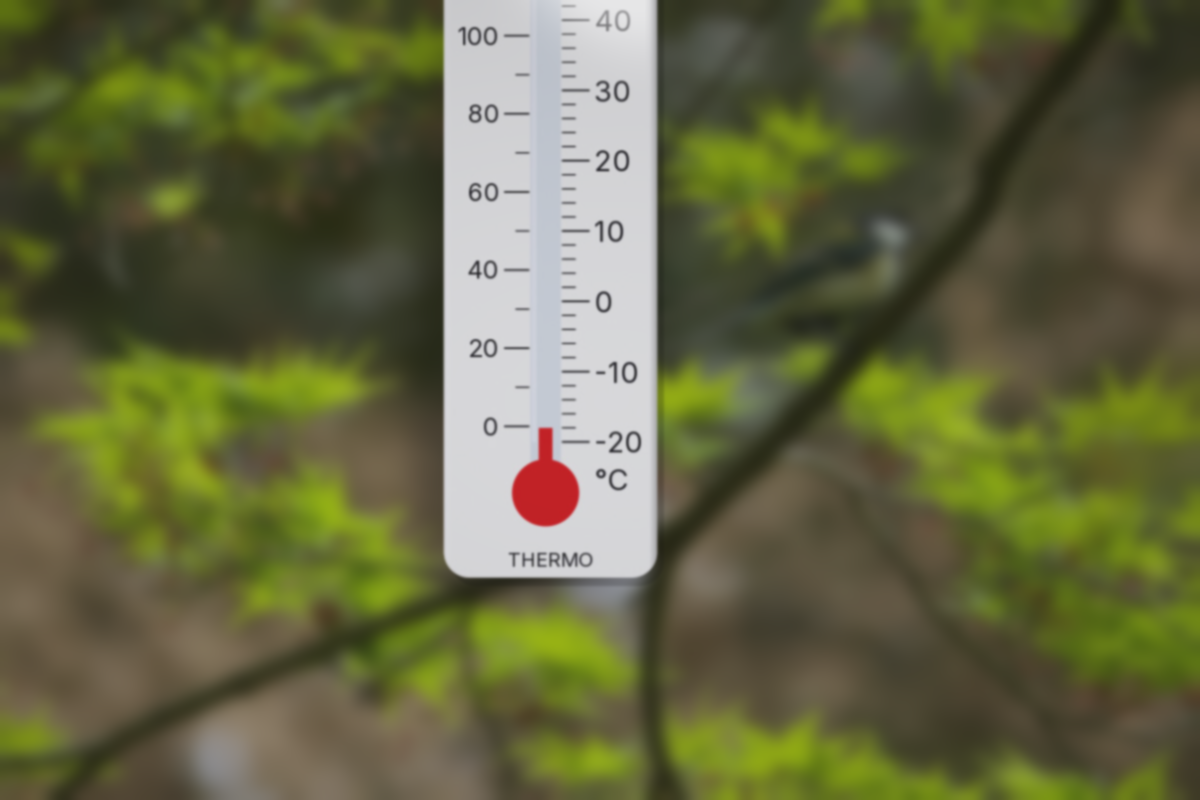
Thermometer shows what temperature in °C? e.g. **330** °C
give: **-18** °C
